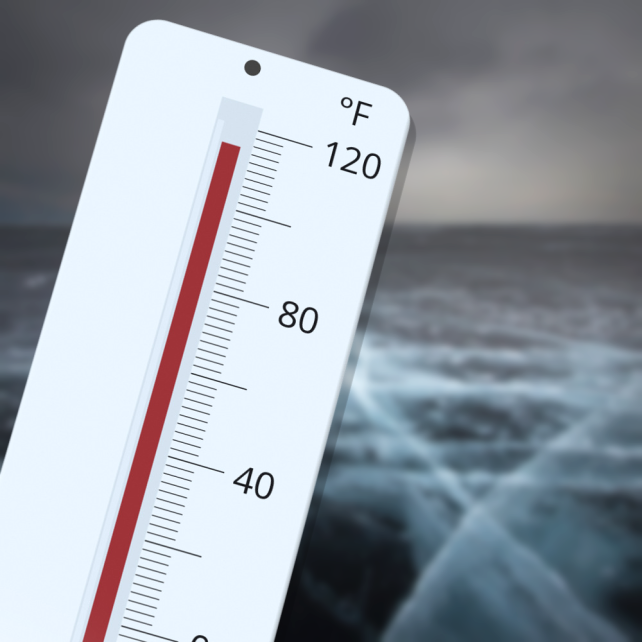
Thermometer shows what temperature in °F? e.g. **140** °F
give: **115** °F
